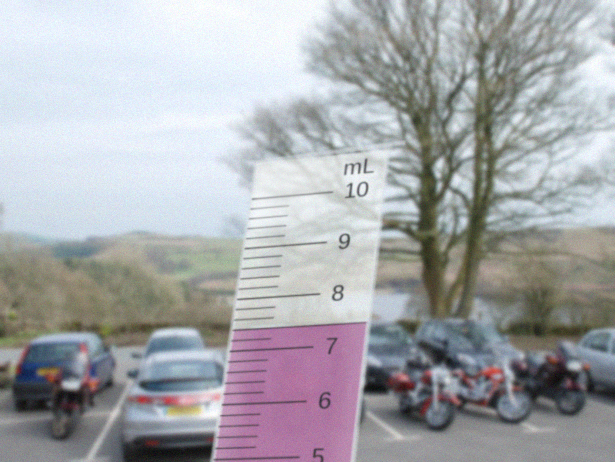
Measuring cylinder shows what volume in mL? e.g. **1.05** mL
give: **7.4** mL
